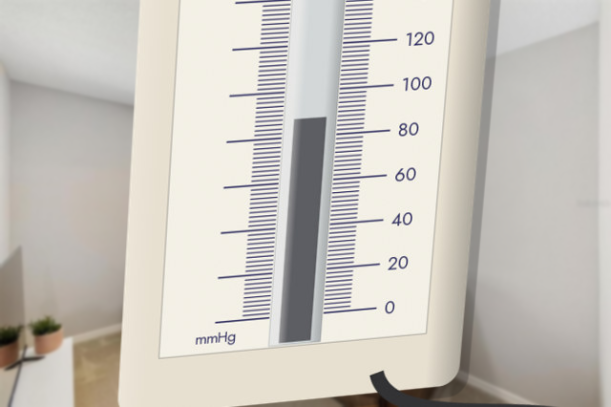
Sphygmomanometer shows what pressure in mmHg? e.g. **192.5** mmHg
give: **88** mmHg
